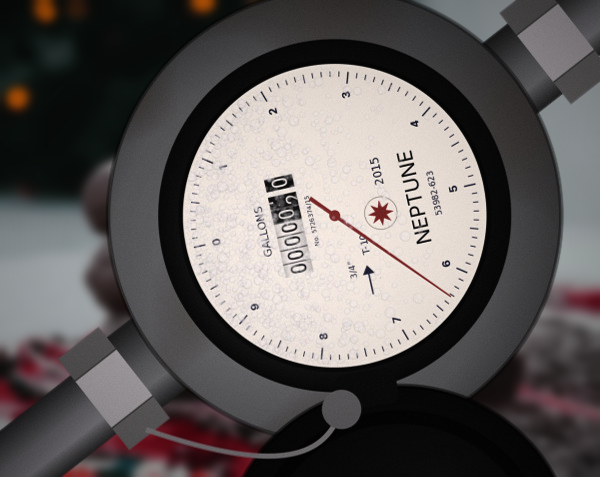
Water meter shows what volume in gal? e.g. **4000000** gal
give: **16.3** gal
